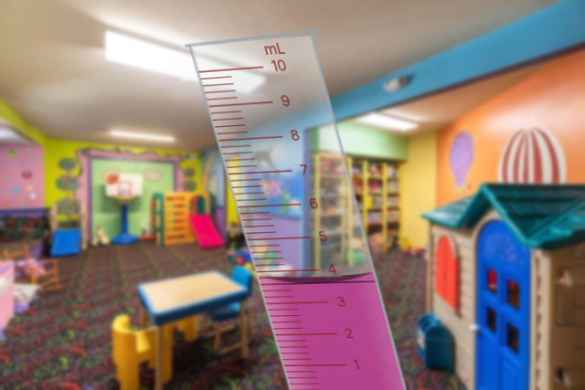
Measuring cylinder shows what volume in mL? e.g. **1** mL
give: **3.6** mL
